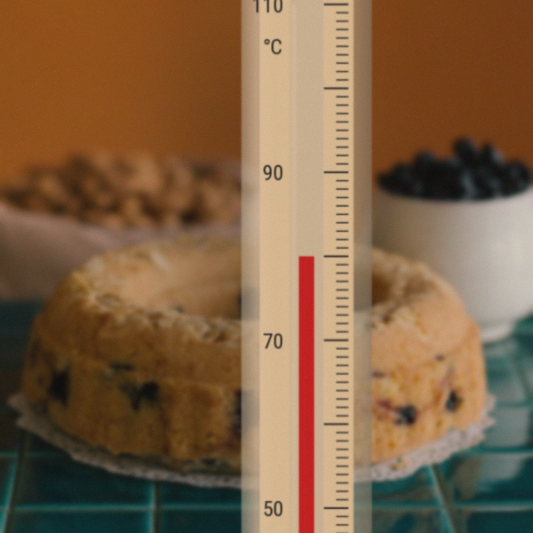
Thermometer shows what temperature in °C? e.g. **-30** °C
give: **80** °C
